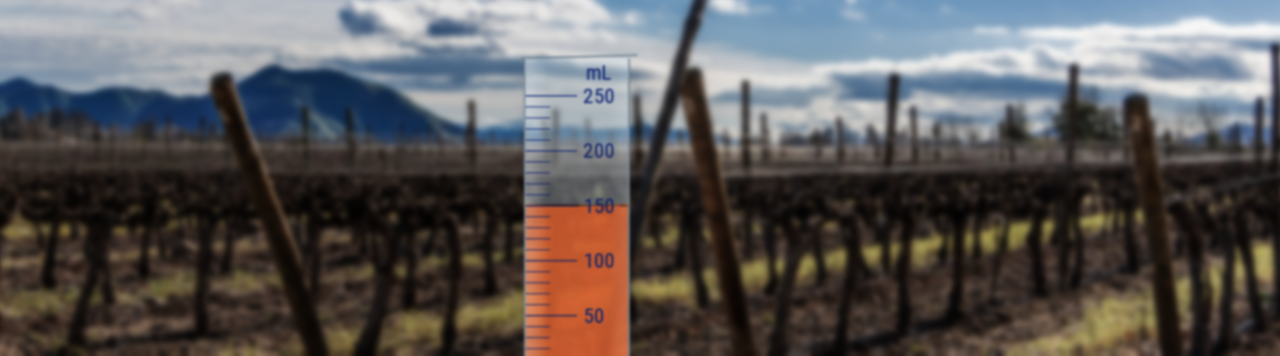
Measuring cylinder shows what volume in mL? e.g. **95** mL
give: **150** mL
